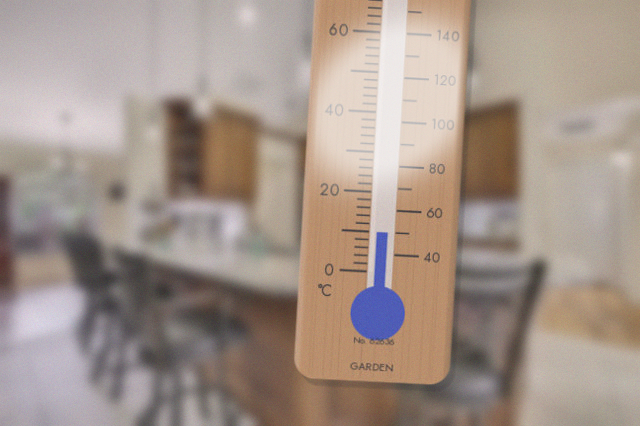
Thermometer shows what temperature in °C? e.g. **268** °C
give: **10** °C
